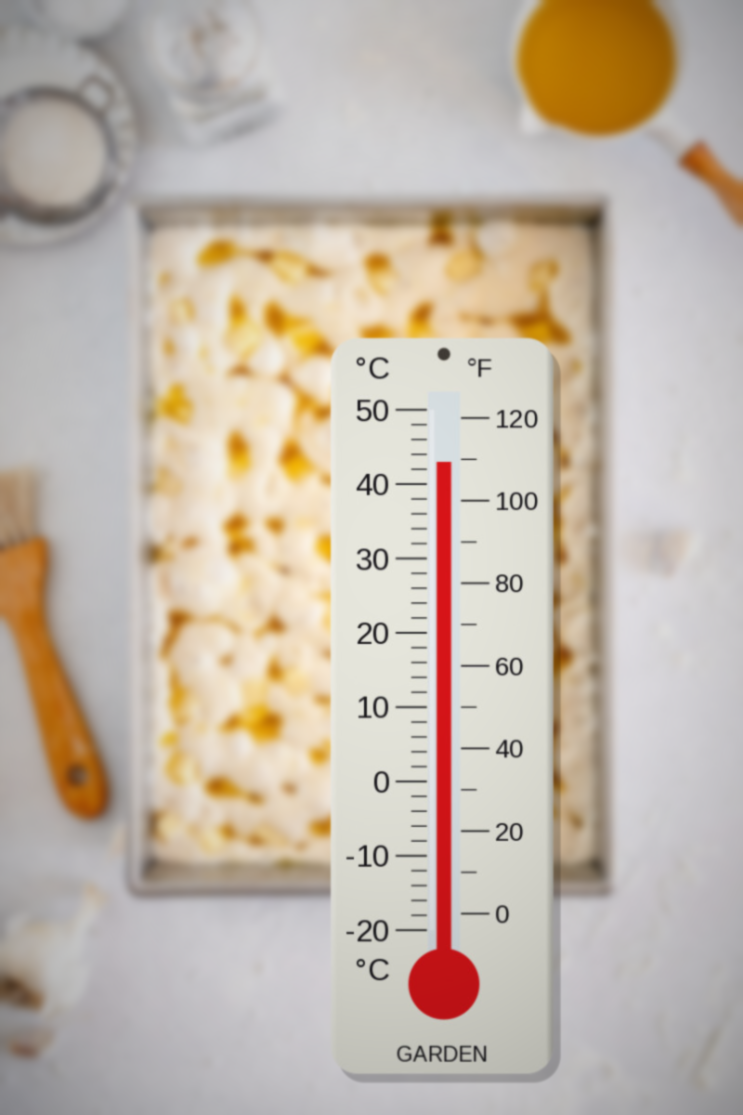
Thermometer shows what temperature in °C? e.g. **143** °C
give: **43** °C
